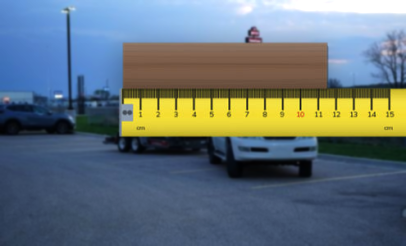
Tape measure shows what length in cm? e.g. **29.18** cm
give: **11.5** cm
